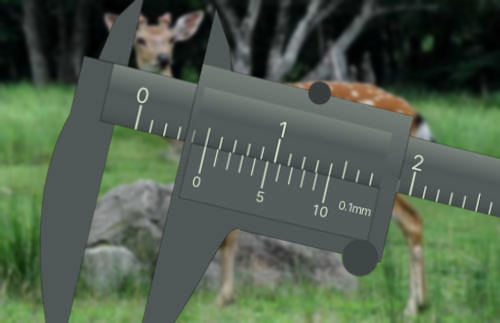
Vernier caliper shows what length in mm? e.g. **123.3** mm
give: **5.0** mm
